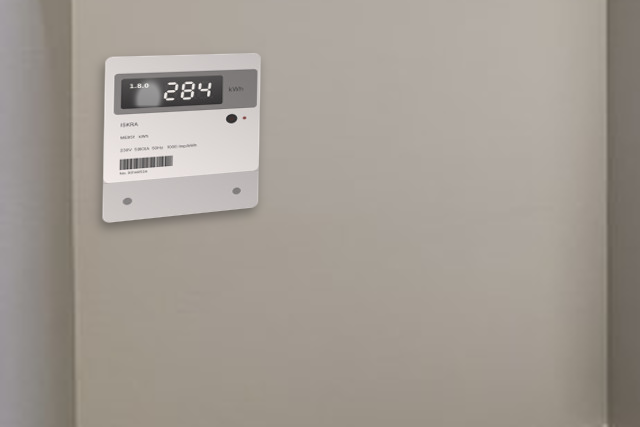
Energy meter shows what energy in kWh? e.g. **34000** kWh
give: **284** kWh
